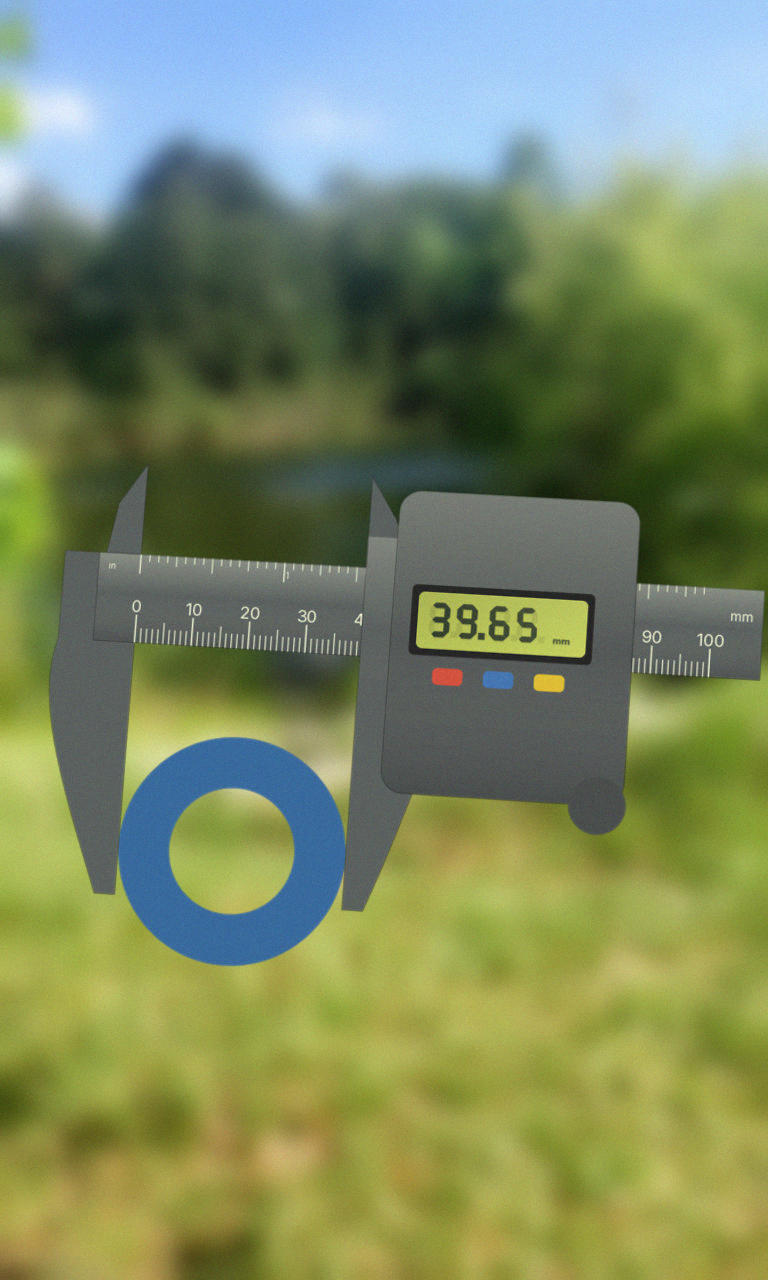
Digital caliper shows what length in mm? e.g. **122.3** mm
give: **39.65** mm
